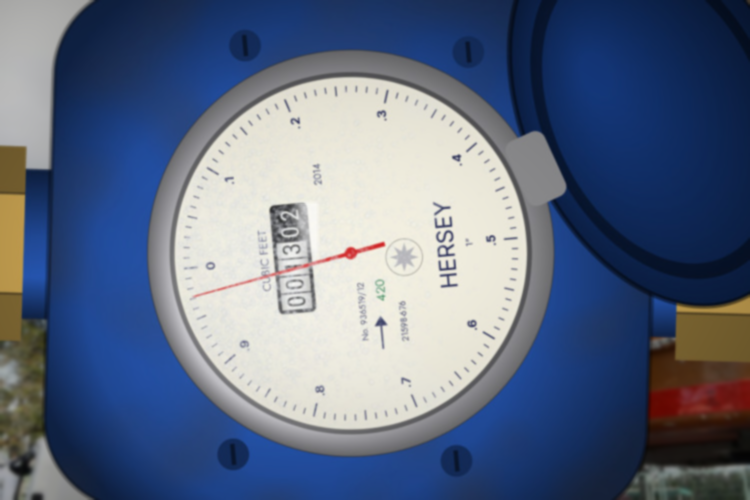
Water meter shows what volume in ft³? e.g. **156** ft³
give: **1301.97** ft³
